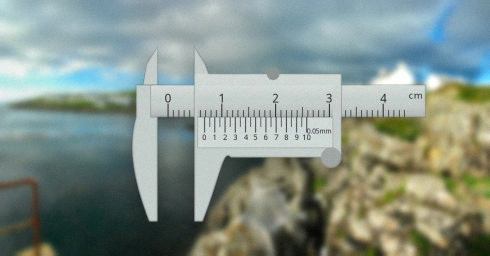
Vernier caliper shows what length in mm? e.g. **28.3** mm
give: **6.8** mm
